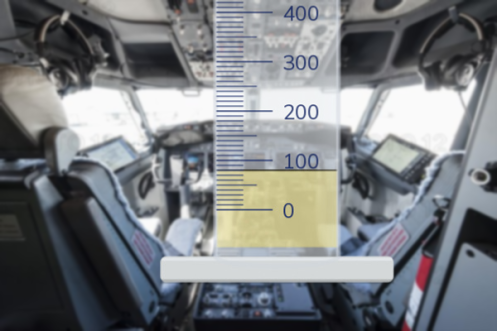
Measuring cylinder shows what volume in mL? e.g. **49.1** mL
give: **80** mL
